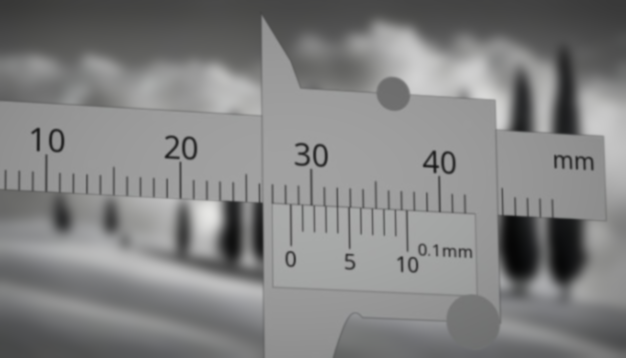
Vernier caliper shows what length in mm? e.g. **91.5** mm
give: **28.4** mm
